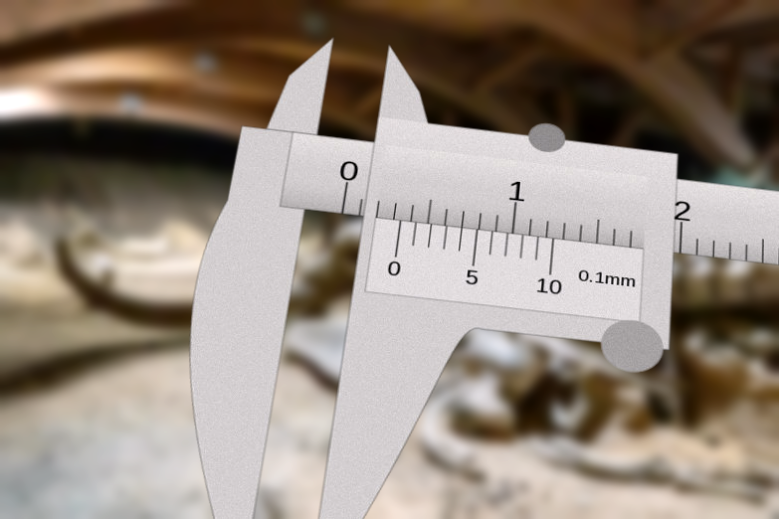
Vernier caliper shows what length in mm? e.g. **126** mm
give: **3.4** mm
